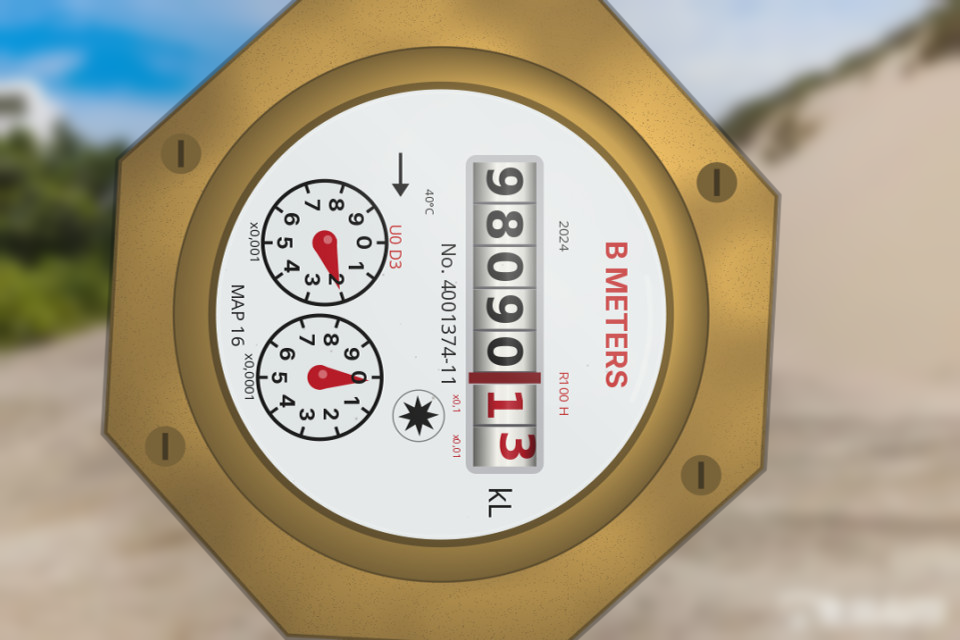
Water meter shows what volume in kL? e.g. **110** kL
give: **98090.1320** kL
